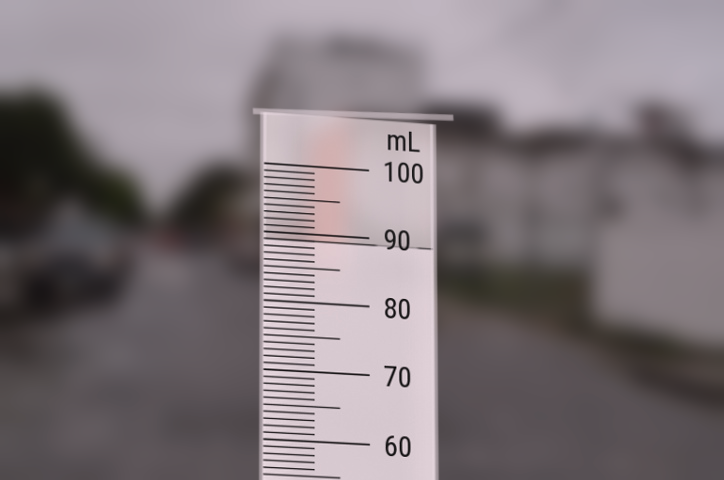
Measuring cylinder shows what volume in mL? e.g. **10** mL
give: **89** mL
